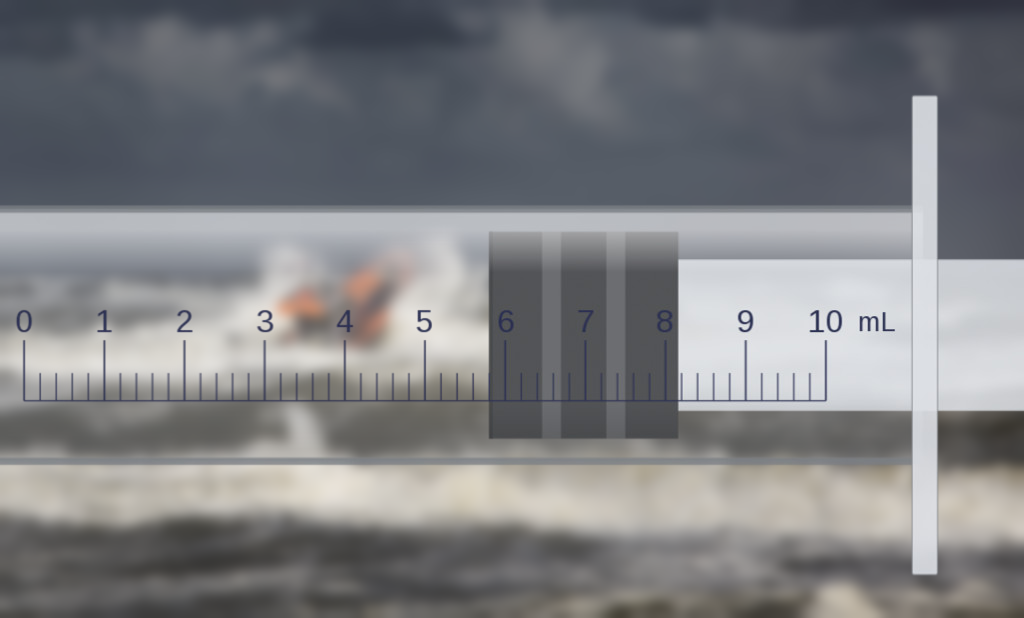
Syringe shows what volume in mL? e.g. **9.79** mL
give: **5.8** mL
